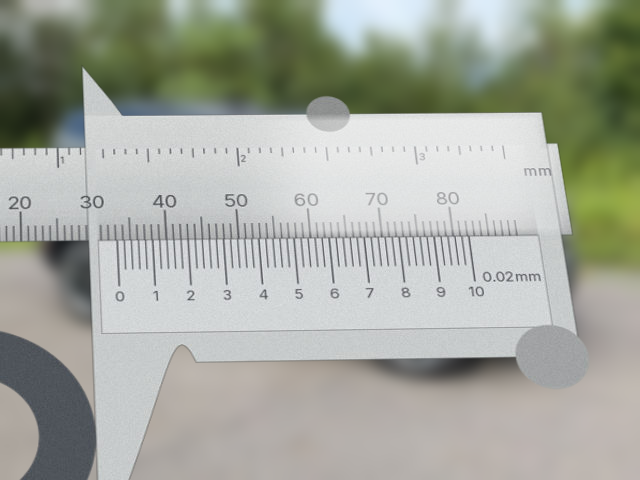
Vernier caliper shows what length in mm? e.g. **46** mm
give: **33.2** mm
